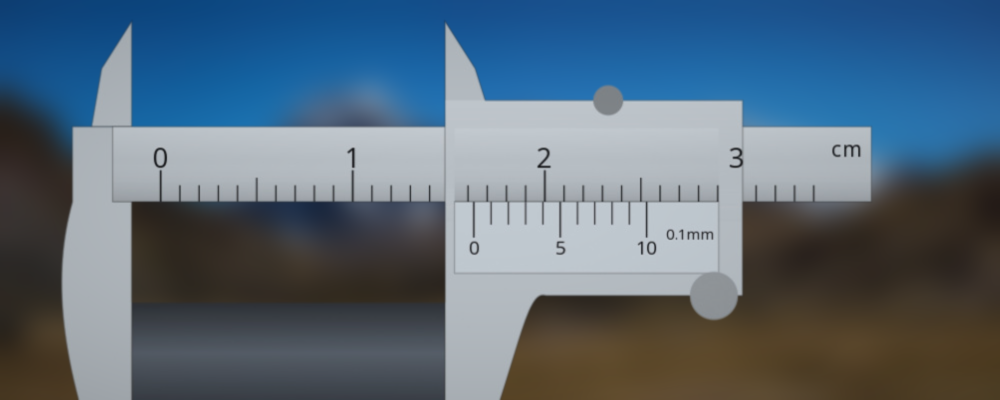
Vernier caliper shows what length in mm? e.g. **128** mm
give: **16.3** mm
